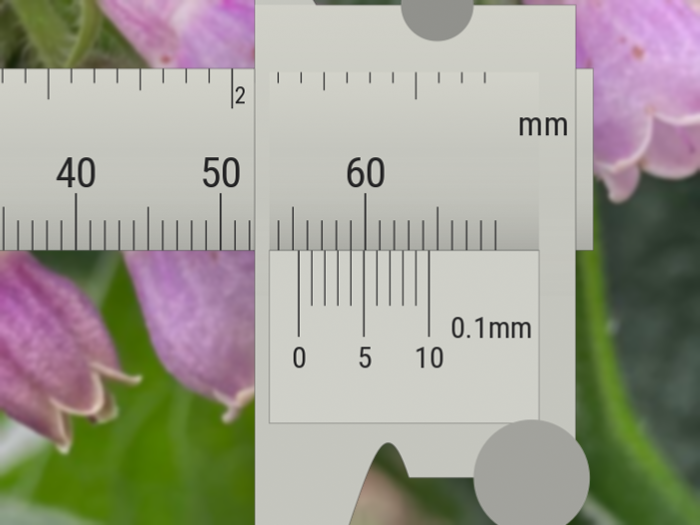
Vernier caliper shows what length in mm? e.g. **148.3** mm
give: **55.4** mm
